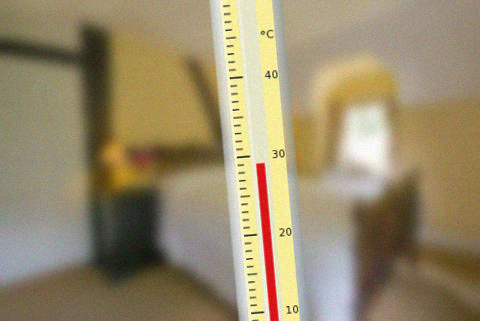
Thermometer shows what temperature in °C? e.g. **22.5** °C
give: **29** °C
